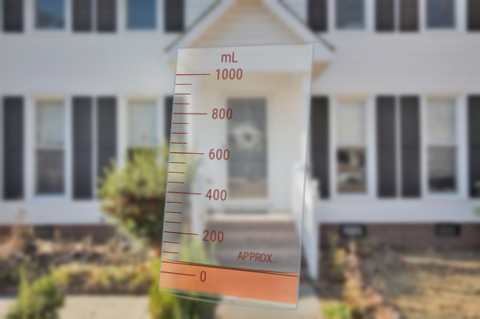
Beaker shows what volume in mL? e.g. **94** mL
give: **50** mL
